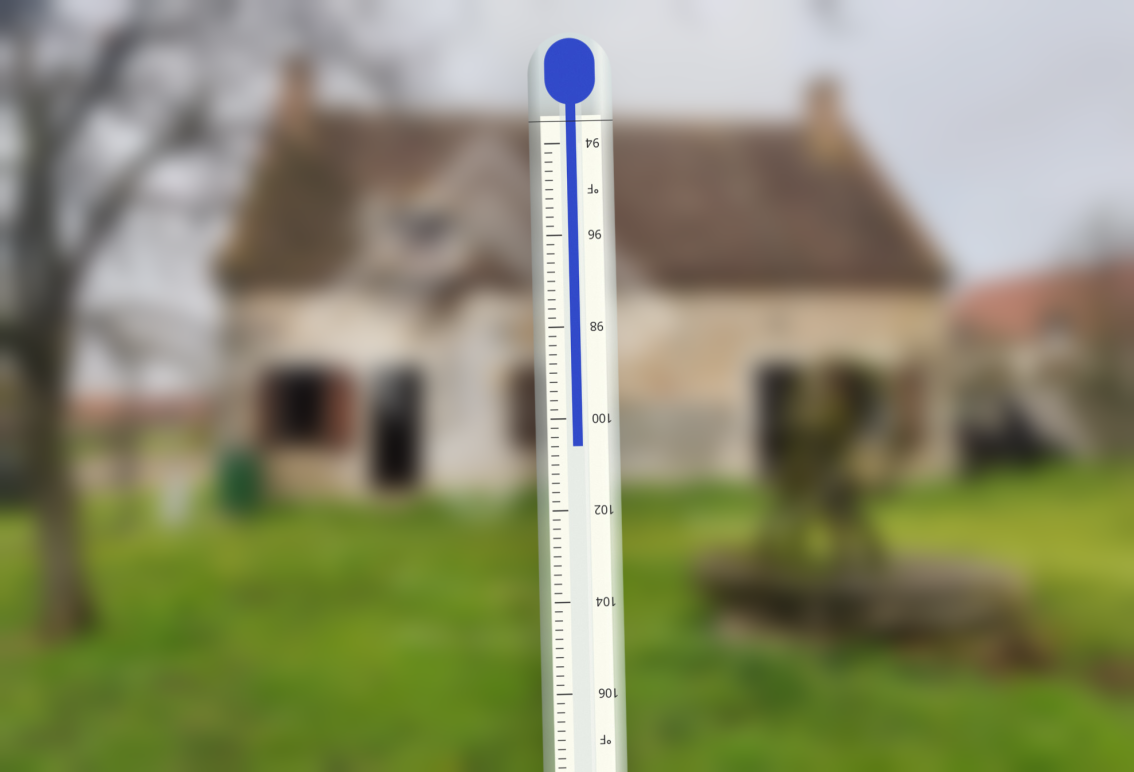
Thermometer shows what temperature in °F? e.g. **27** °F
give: **100.6** °F
